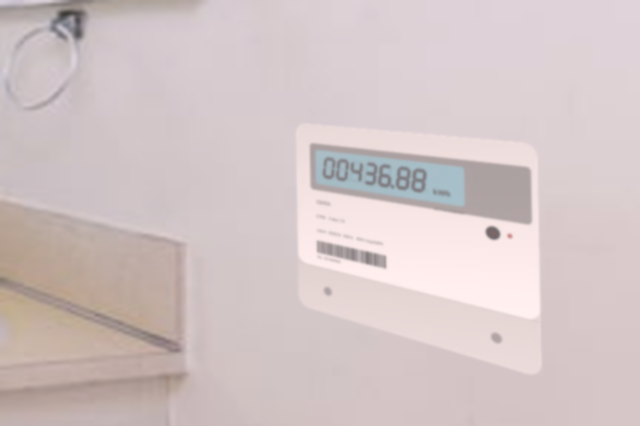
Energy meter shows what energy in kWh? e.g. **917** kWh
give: **436.88** kWh
